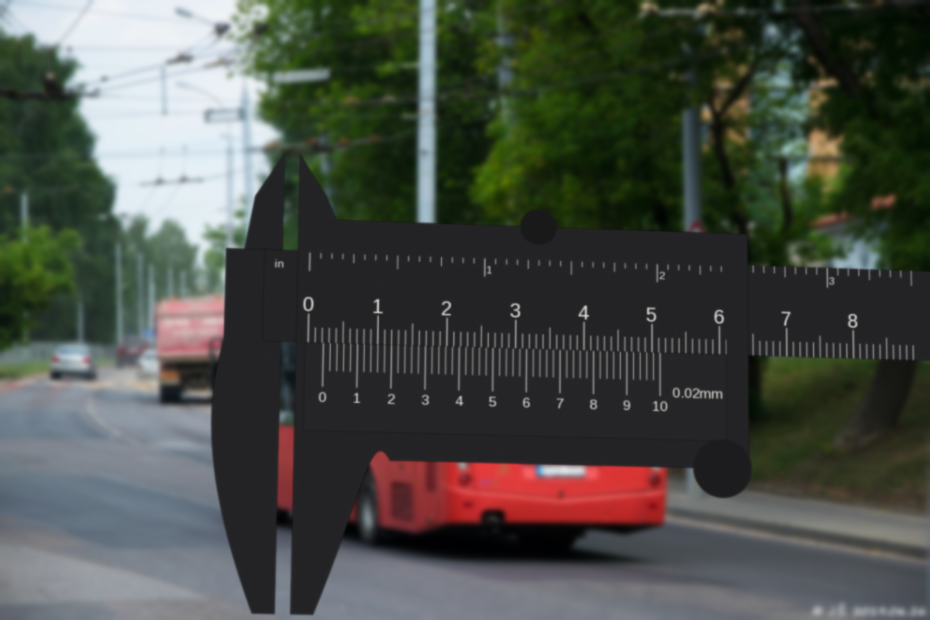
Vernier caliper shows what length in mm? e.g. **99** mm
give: **2.2** mm
